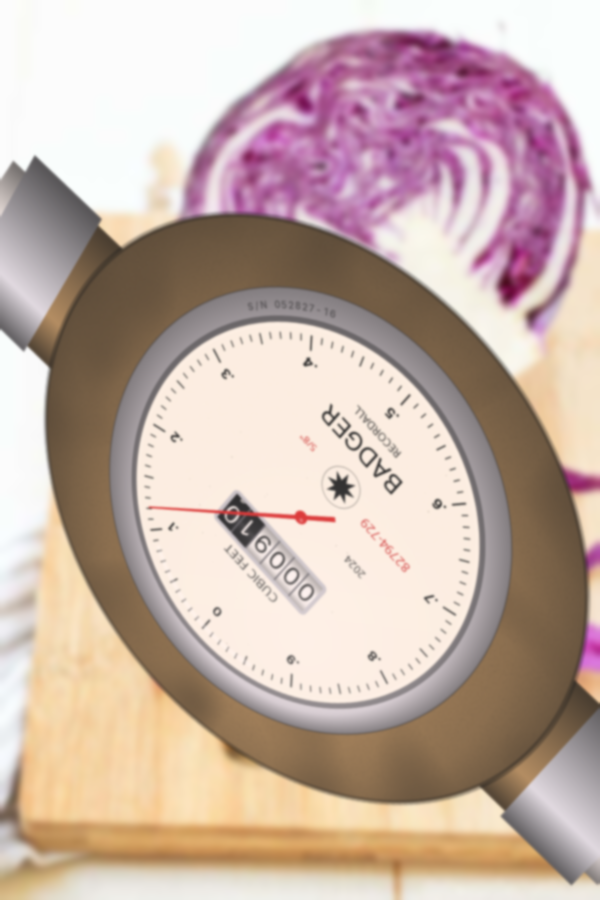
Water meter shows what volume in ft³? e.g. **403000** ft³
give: **910.12** ft³
